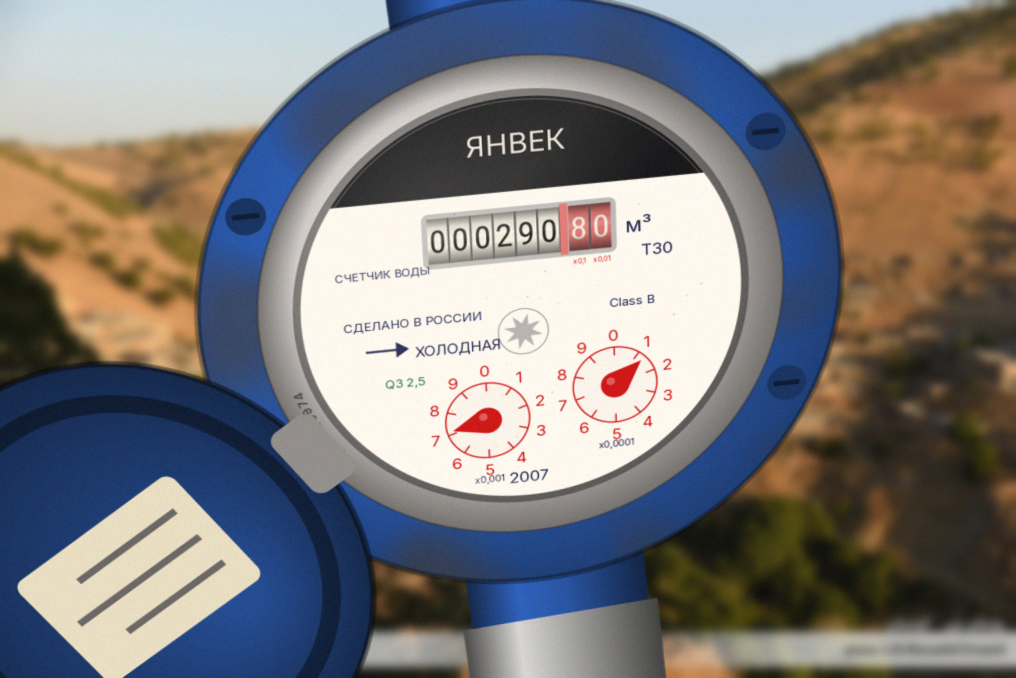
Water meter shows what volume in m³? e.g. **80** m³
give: **290.8071** m³
